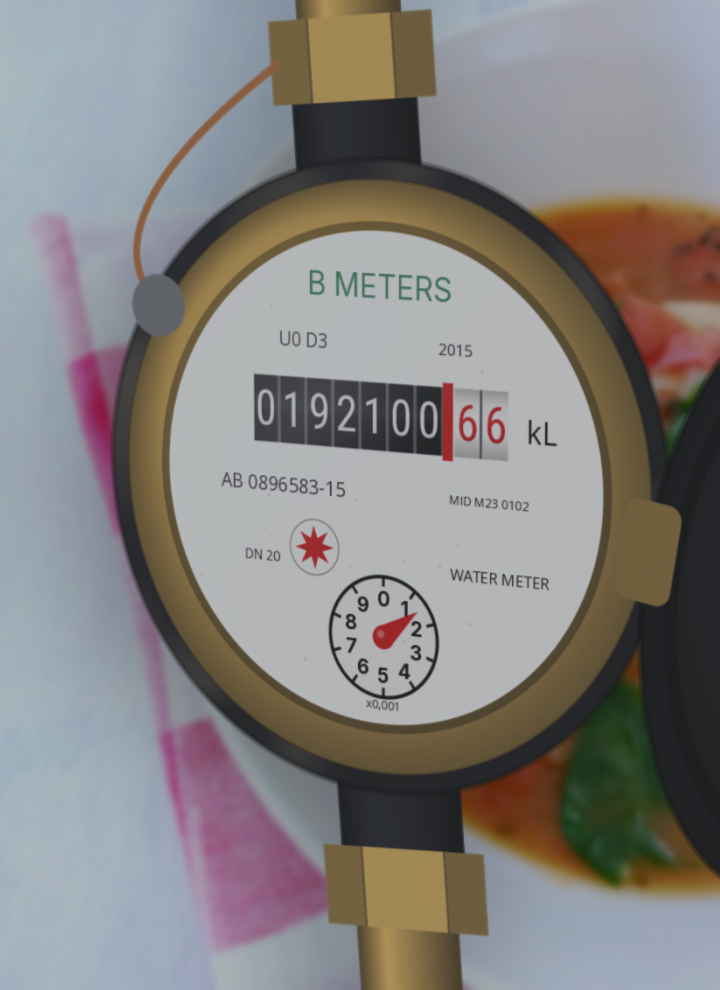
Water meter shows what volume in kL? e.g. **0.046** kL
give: **192100.661** kL
